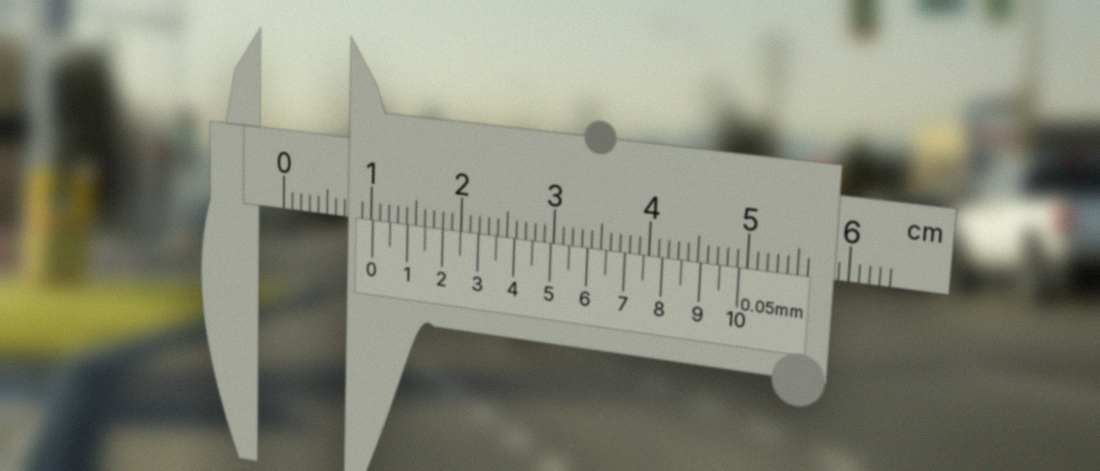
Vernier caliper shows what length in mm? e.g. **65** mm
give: **10.2** mm
